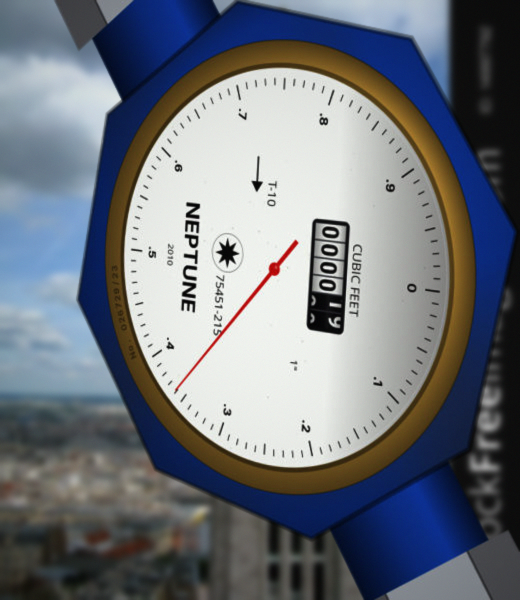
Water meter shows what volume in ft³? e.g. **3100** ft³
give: **19.36** ft³
